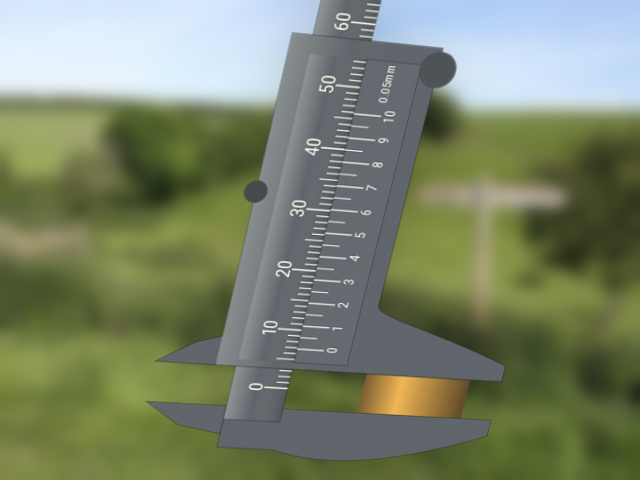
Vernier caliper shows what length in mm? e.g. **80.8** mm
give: **6.8** mm
